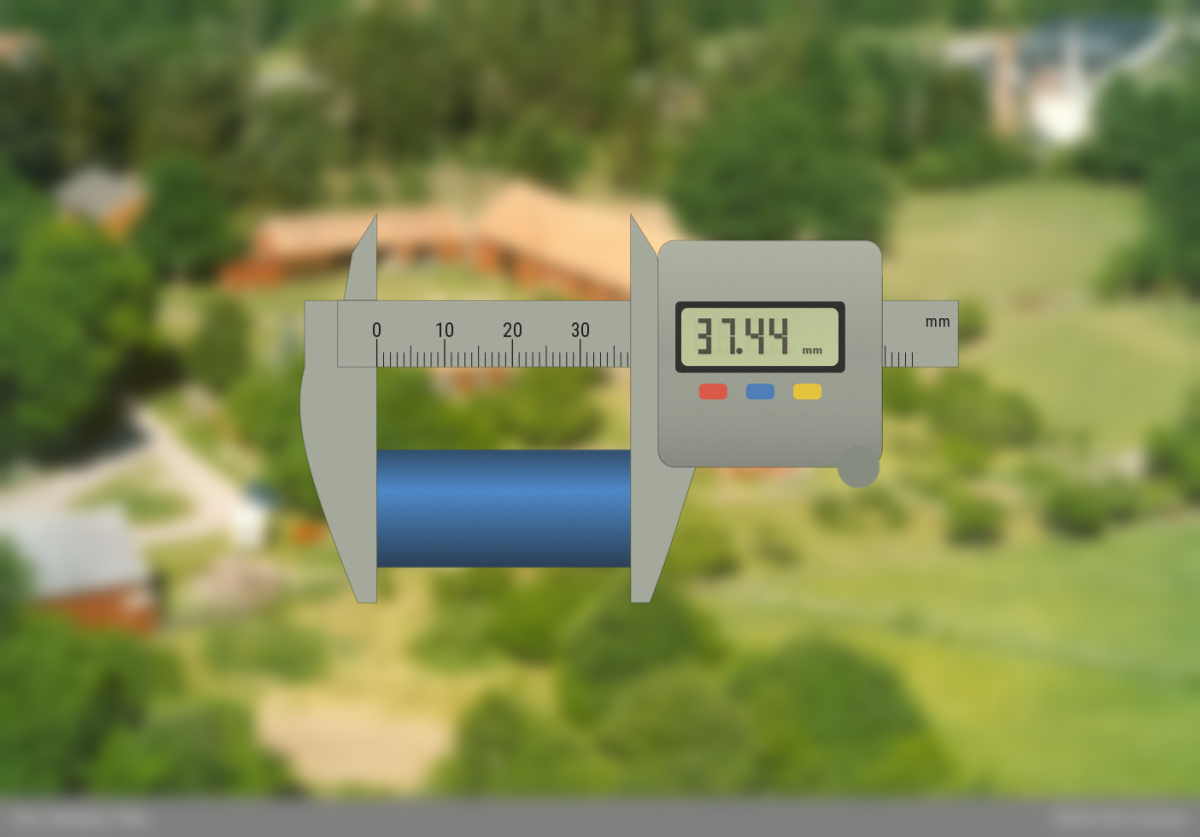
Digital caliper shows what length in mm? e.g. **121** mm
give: **37.44** mm
